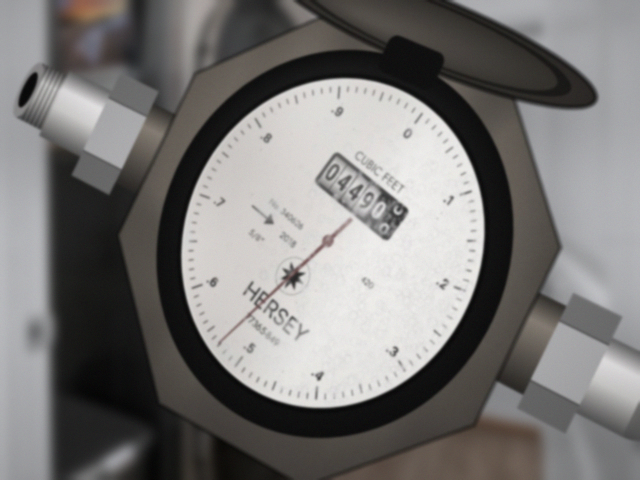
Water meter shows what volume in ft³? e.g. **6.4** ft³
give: **44908.53** ft³
